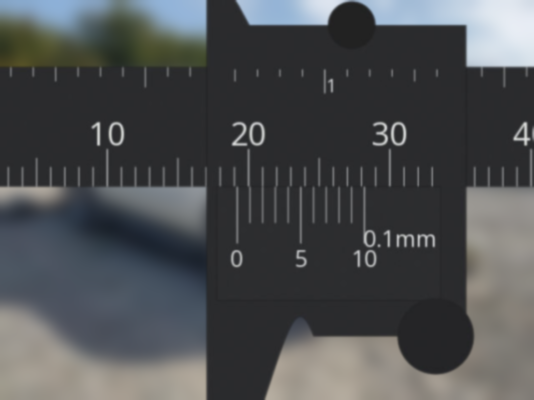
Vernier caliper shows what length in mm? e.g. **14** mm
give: **19.2** mm
